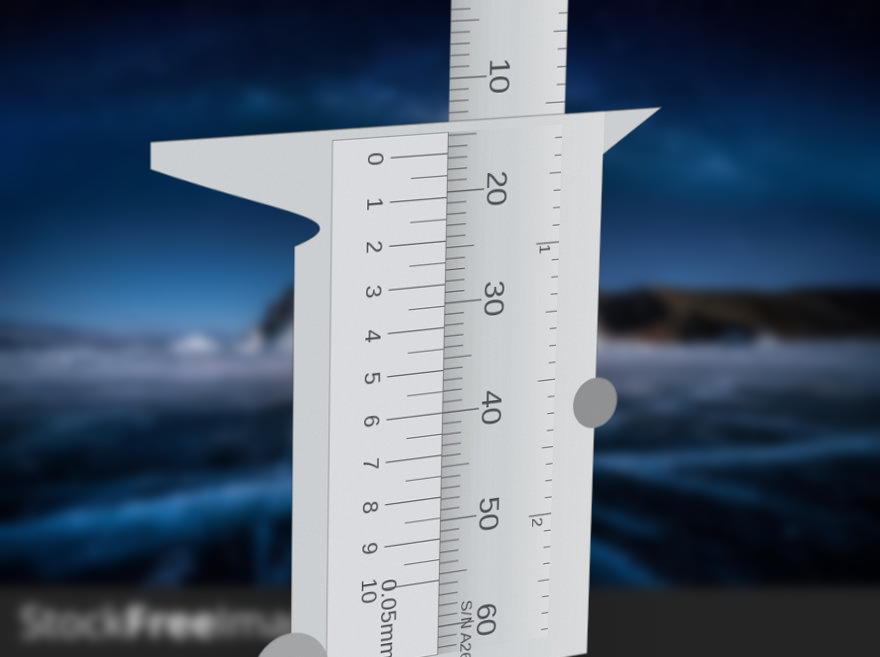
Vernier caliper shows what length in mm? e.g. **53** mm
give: **16.6** mm
